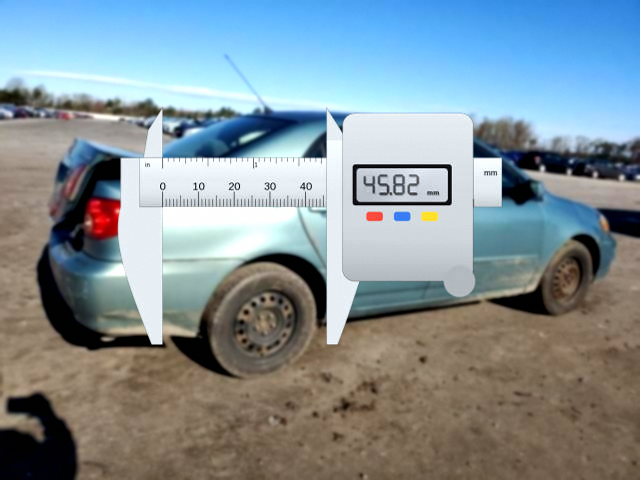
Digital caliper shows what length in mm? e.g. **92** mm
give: **45.82** mm
